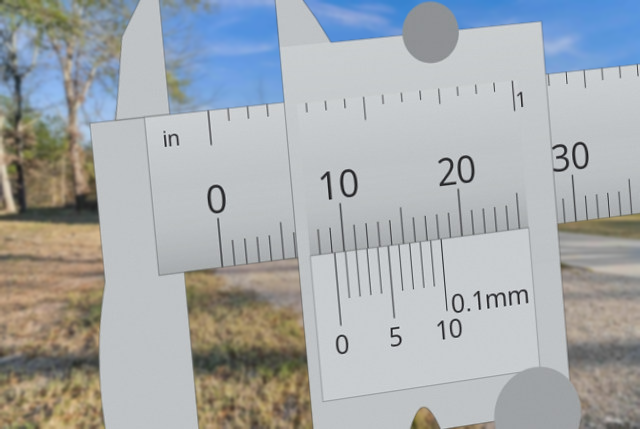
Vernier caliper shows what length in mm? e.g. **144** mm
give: **9.2** mm
